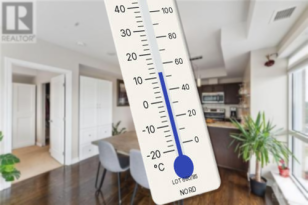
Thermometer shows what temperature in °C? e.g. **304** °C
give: **12** °C
